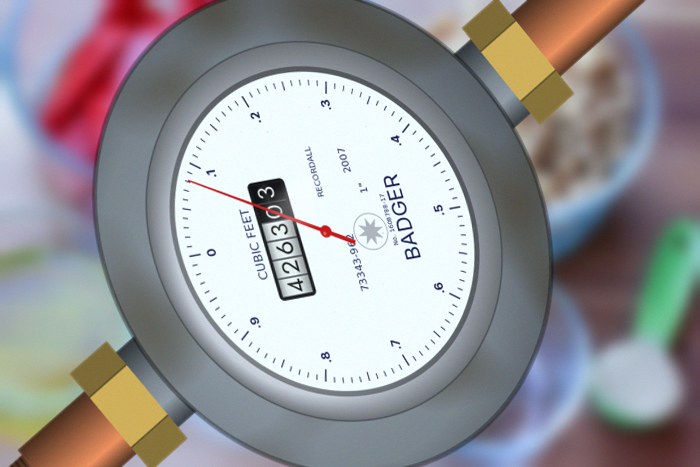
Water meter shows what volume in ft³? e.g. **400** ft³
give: **426303.08** ft³
